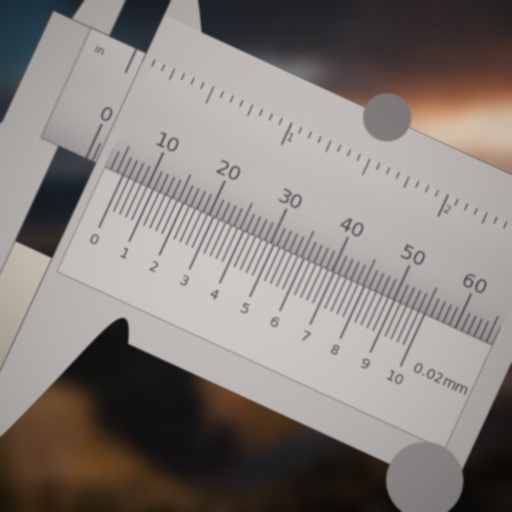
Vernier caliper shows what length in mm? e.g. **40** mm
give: **6.0** mm
